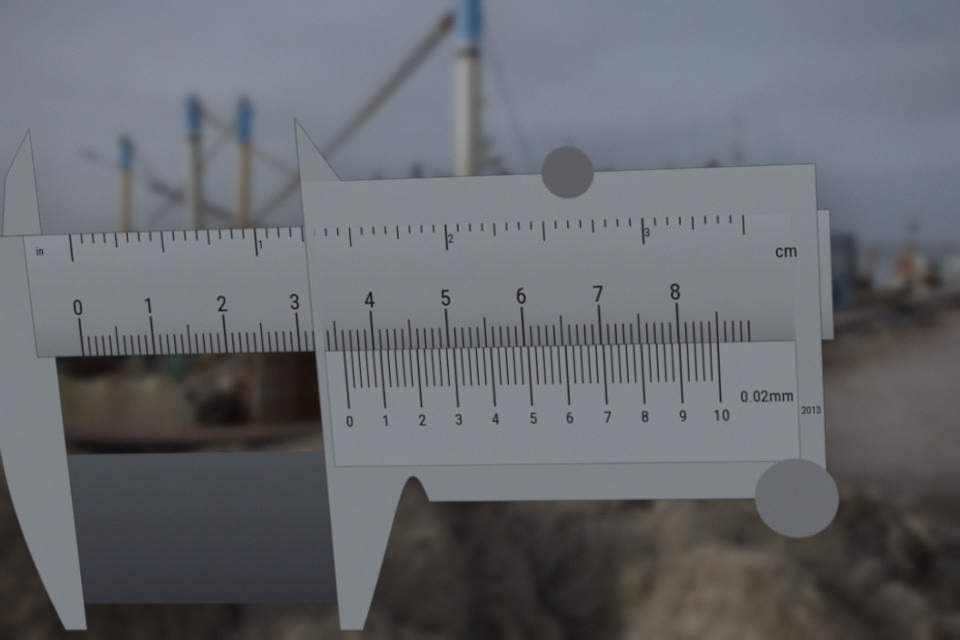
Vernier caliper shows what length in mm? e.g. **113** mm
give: **36.0** mm
